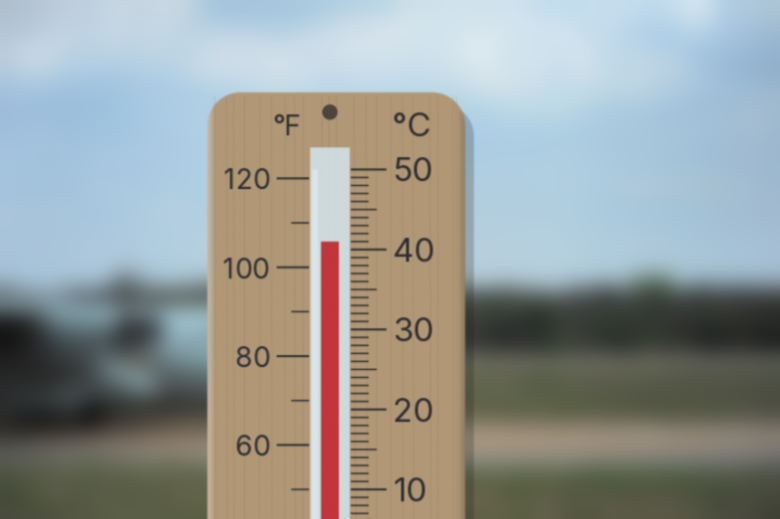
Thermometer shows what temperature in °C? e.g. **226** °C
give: **41** °C
